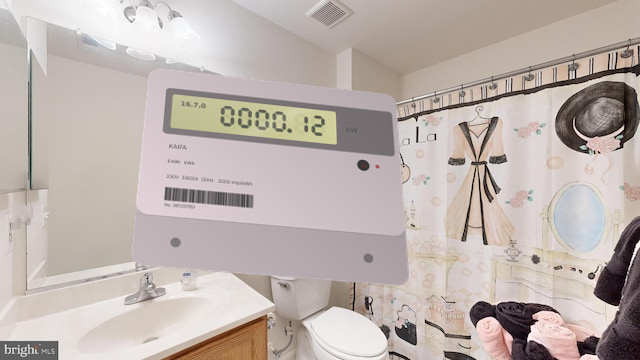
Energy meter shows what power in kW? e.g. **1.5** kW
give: **0.12** kW
